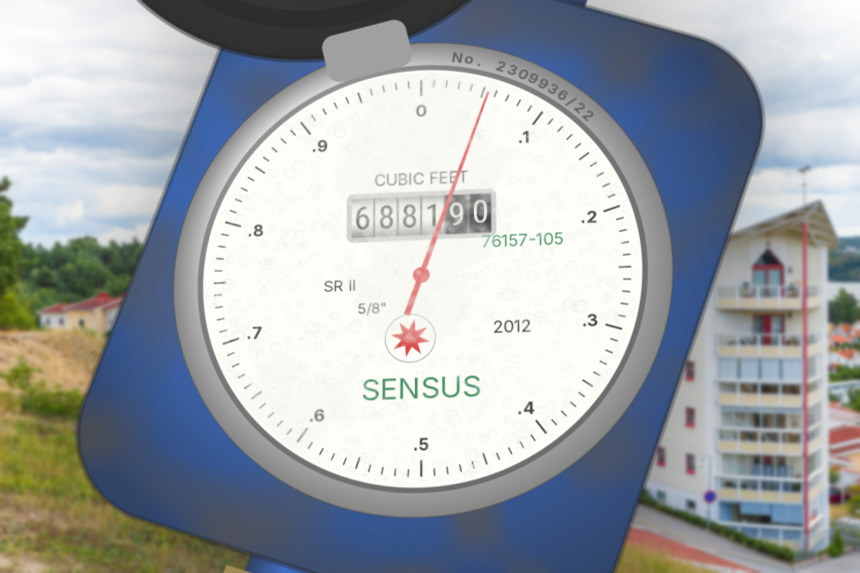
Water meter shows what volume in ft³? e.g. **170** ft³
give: **688190.05** ft³
